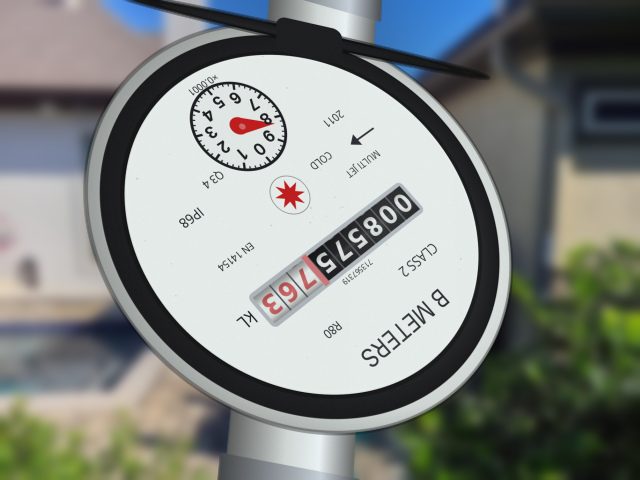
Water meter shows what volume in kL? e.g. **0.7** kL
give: **8575.7638** kL
